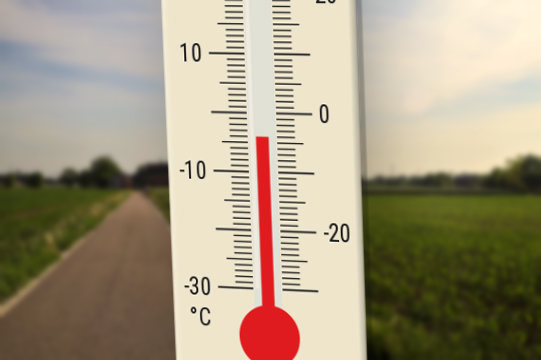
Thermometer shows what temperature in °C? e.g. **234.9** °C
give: **-4** °C
